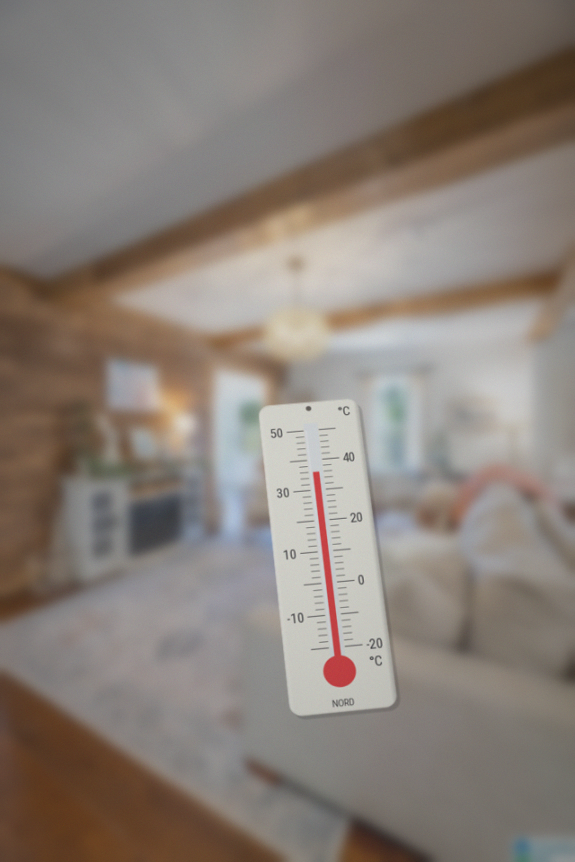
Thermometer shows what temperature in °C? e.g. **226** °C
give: **36** °C
